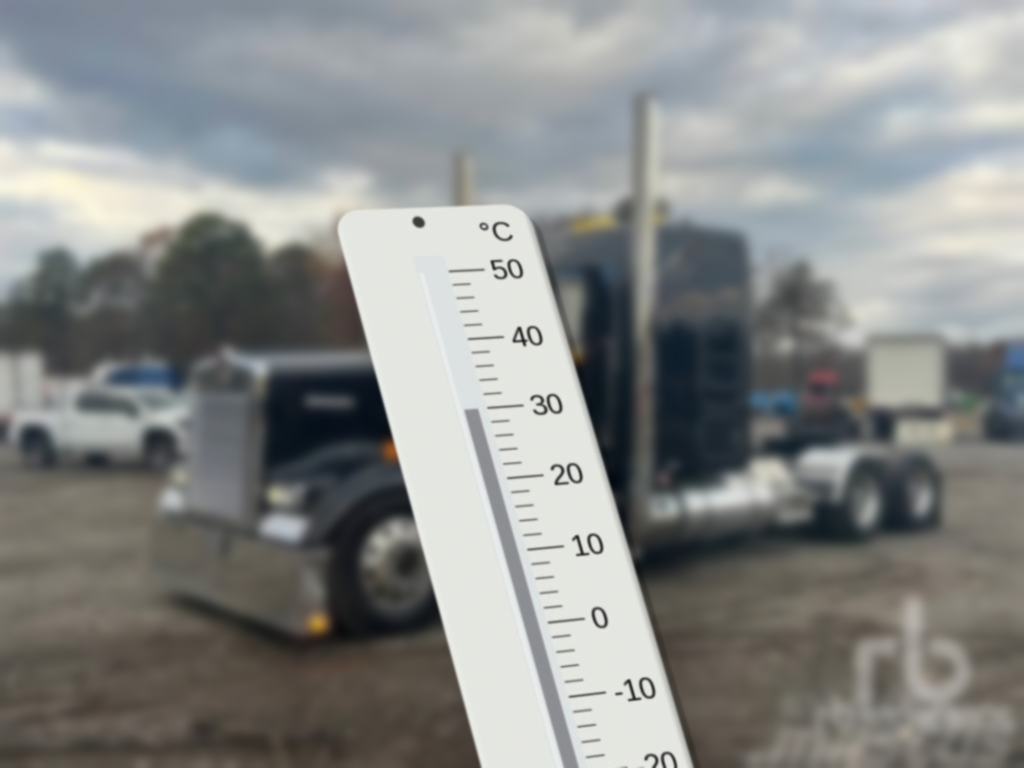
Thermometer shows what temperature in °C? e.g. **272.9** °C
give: **30** °C
